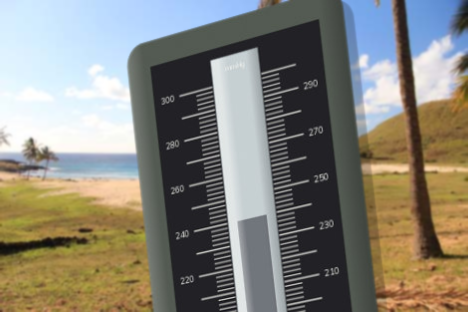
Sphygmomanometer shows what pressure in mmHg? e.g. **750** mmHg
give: **240** mmHg
